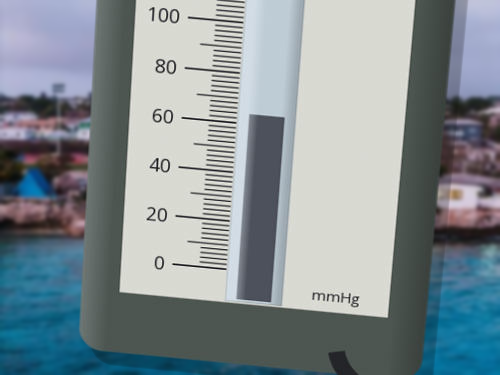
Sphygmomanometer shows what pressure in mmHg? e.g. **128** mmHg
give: **64** mmHg
